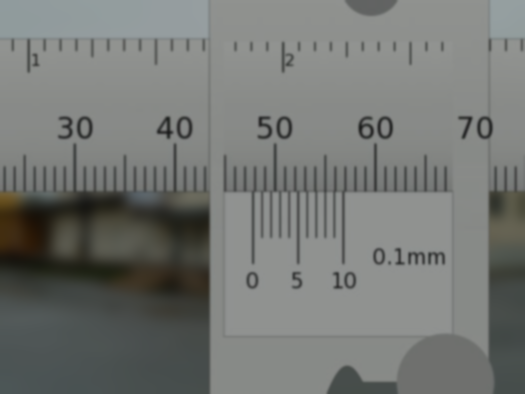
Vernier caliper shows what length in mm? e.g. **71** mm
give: **47.8** mm
